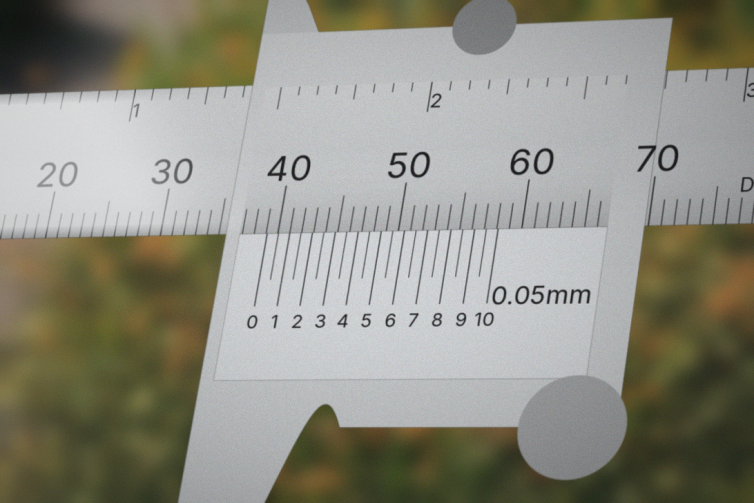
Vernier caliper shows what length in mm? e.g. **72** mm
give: **39.1** mm
